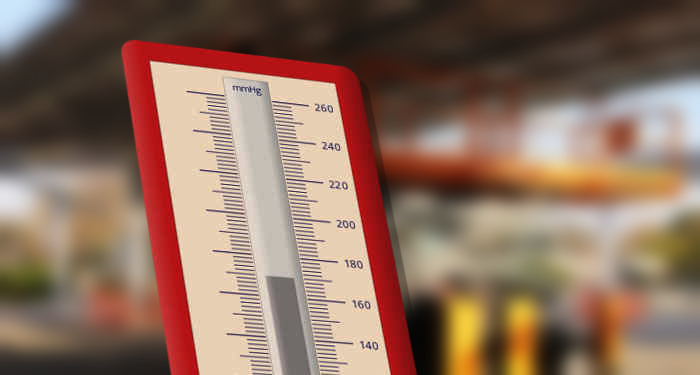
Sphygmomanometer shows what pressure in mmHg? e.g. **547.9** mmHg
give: **170** mmHg
